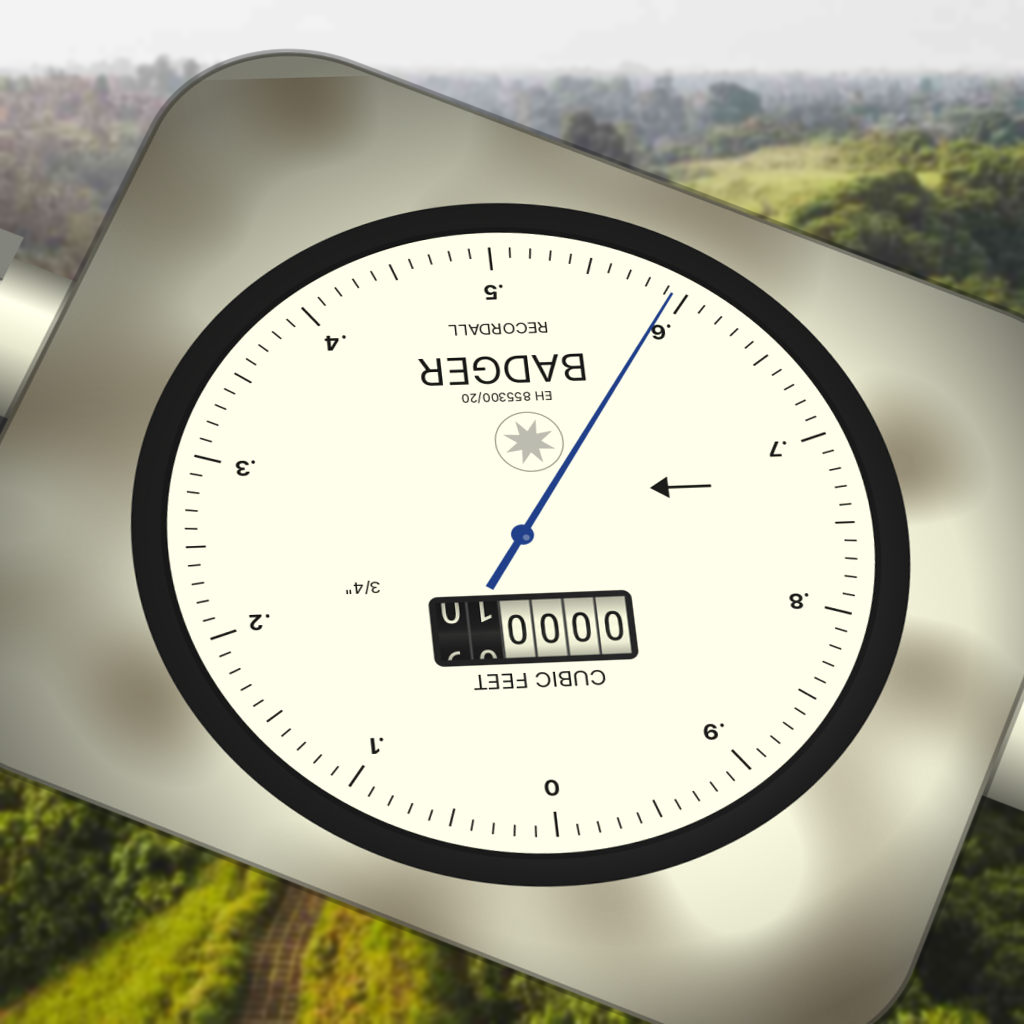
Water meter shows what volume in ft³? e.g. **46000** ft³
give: **9.59** ft³
